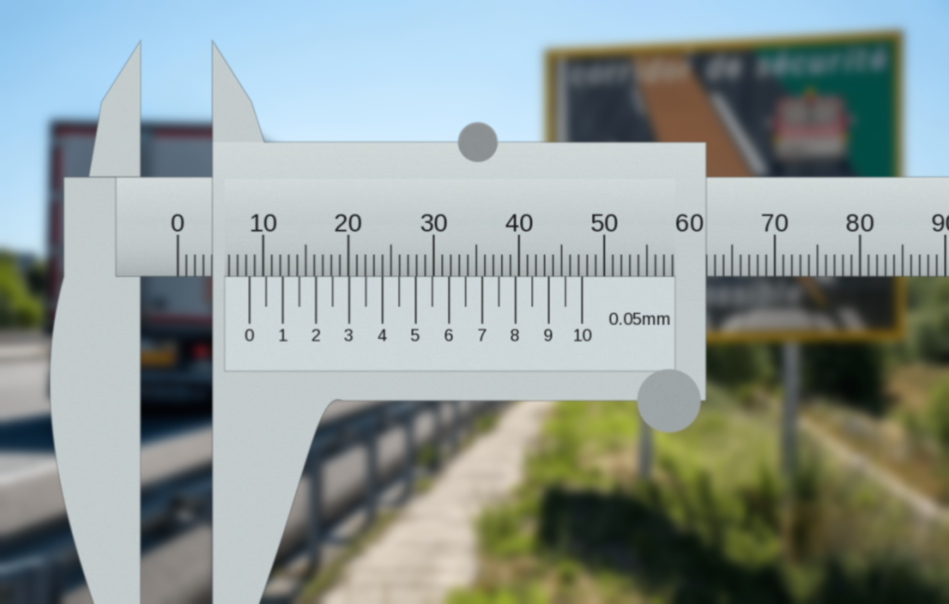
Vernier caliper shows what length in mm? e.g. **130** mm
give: **8.4** mm
